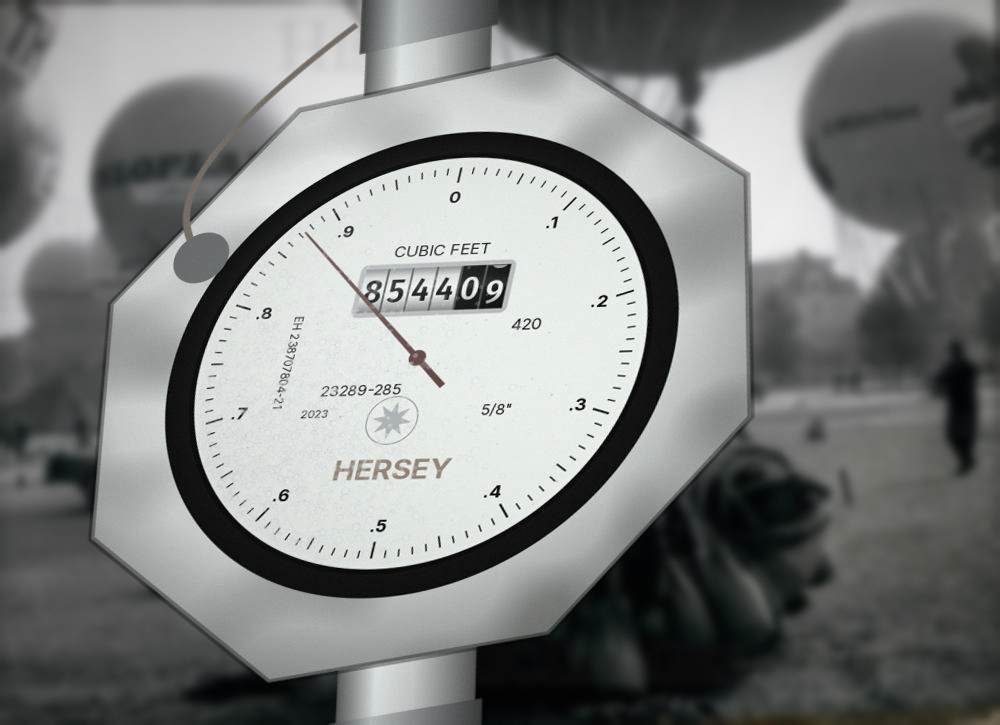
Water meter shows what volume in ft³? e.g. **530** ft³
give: **854408.87** ft³
